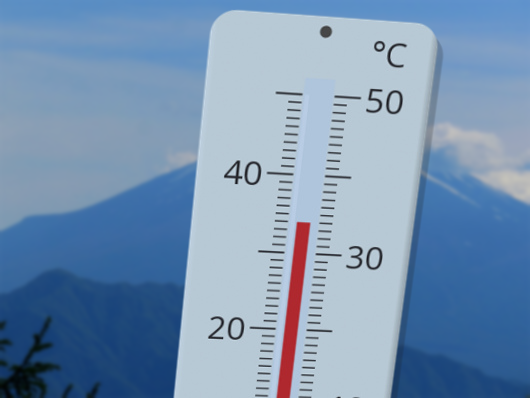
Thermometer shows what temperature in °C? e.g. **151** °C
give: **34** °C
